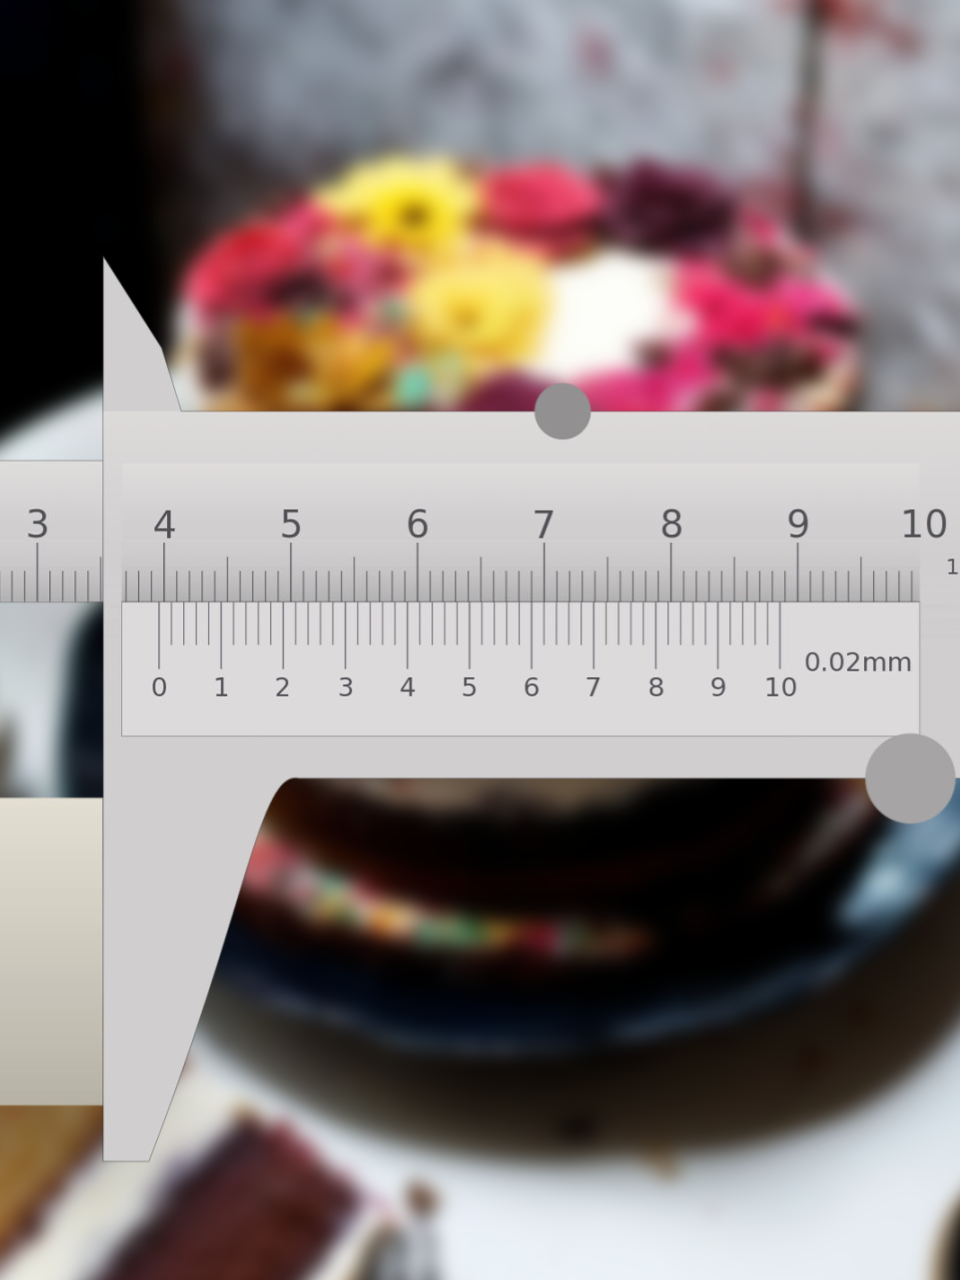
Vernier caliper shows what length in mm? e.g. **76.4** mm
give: **39.6** mm
